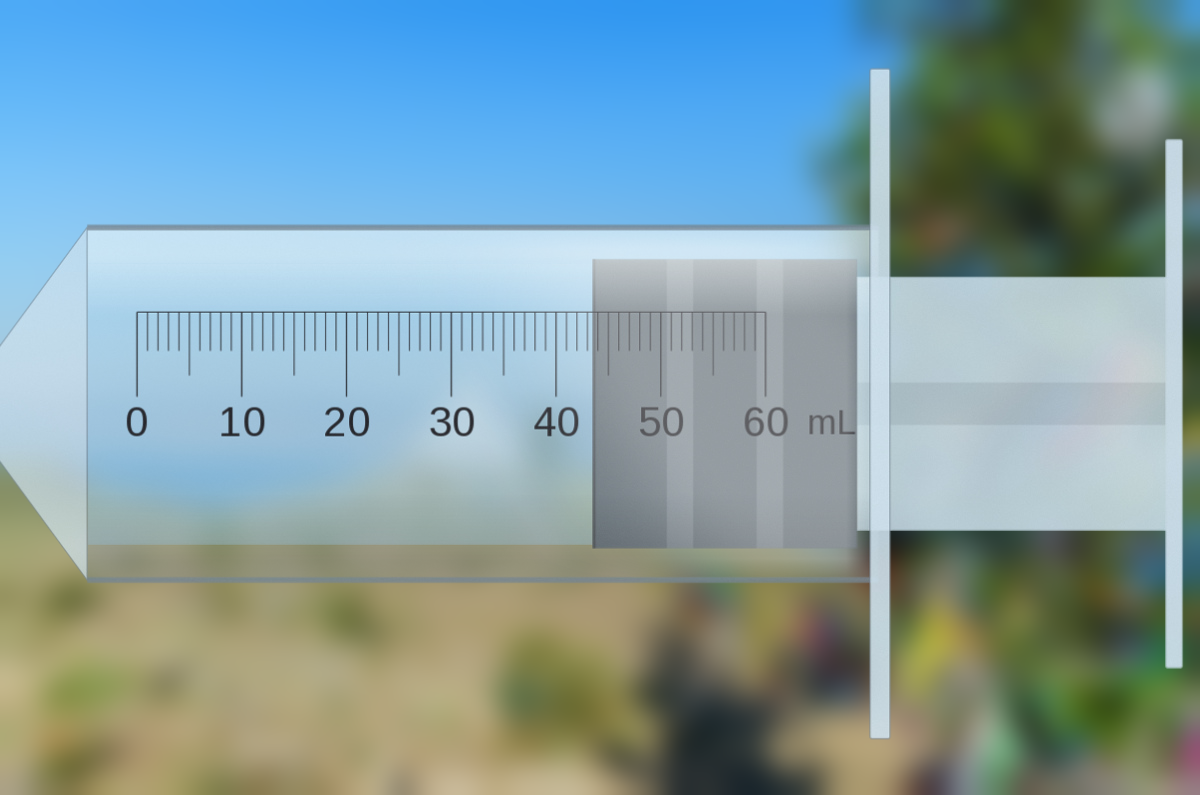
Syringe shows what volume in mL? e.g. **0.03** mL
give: **43.5** mL
